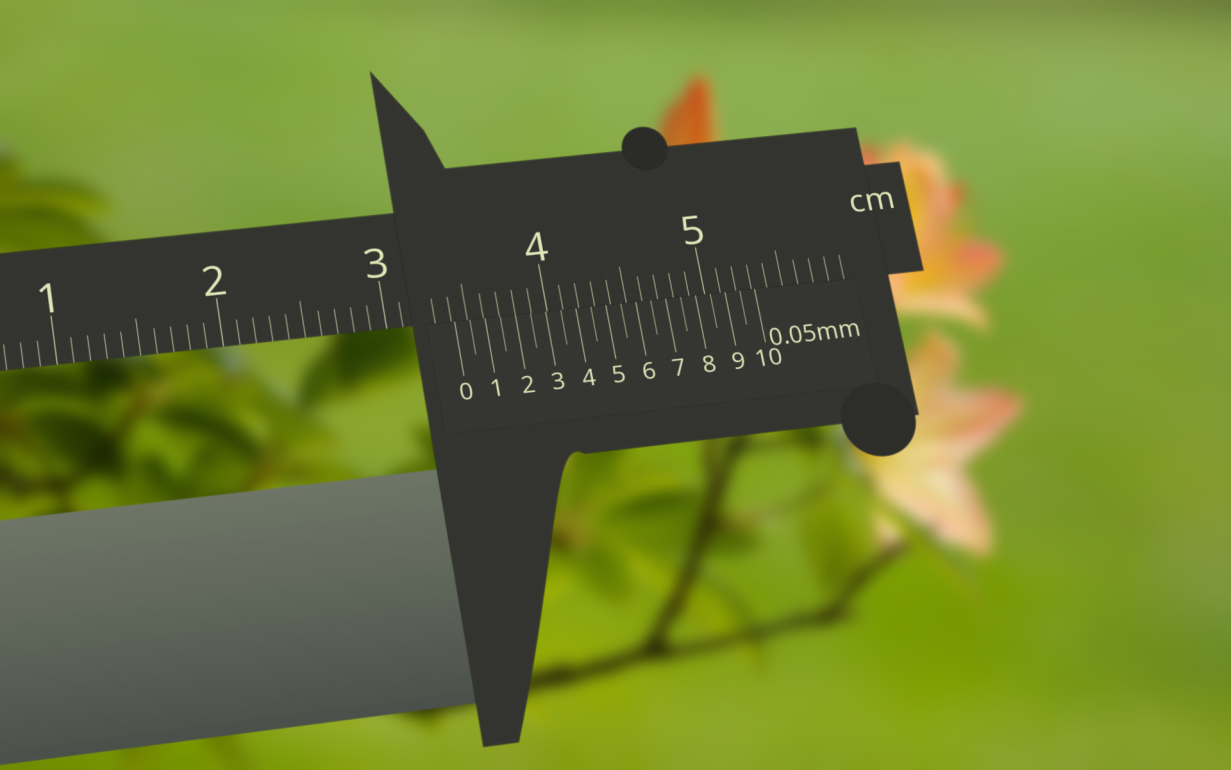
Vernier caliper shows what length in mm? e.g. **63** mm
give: **34.2** mm
